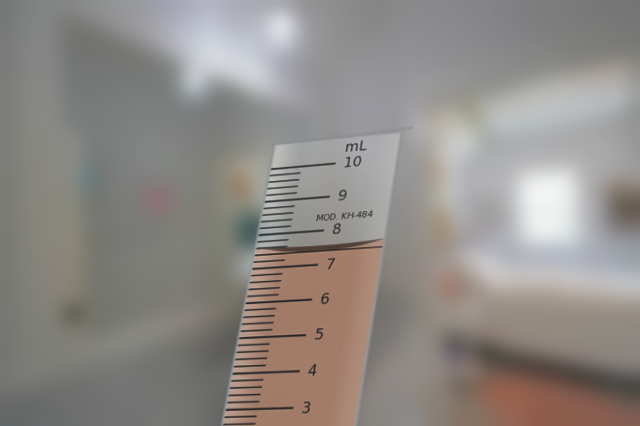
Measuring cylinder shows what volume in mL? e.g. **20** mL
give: **7.4** mL
